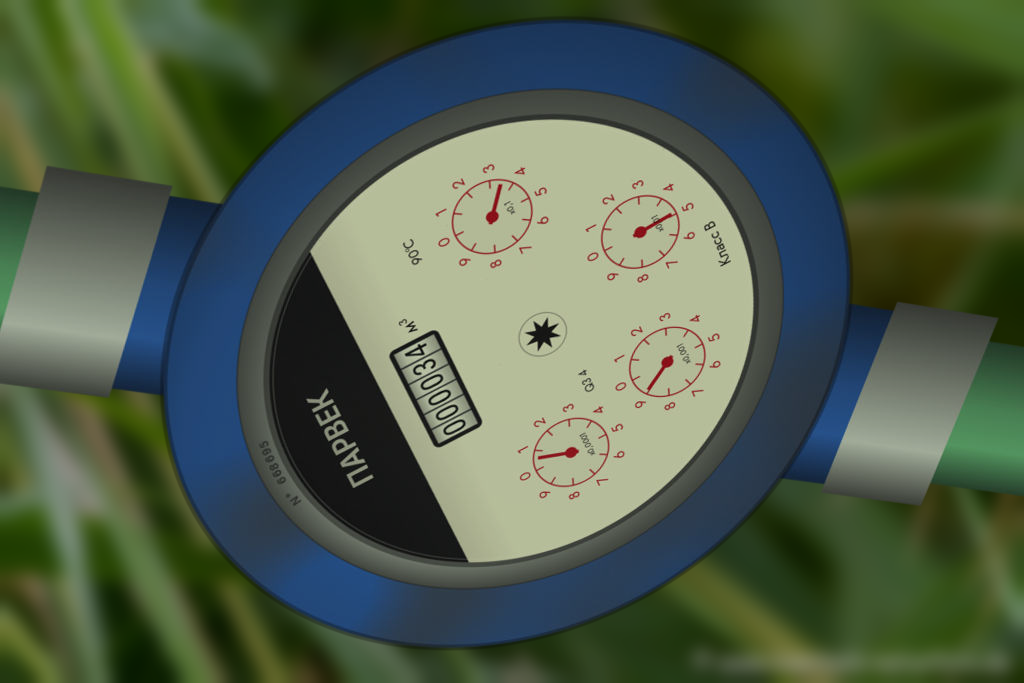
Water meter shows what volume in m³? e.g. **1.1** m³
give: **34.3490** m³
